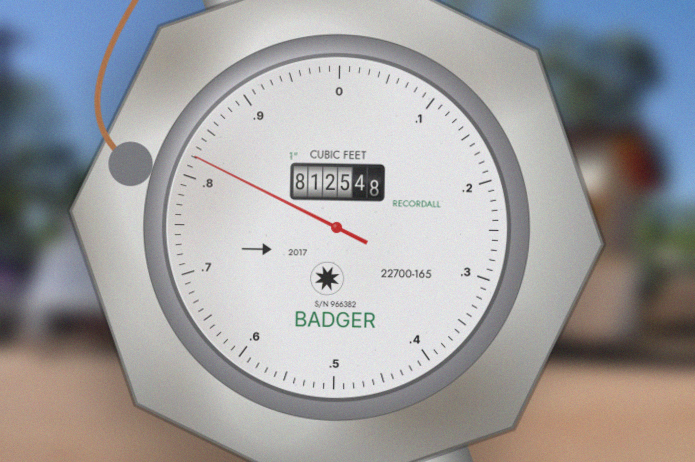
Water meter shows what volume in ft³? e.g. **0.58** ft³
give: **812547.82** ft³
